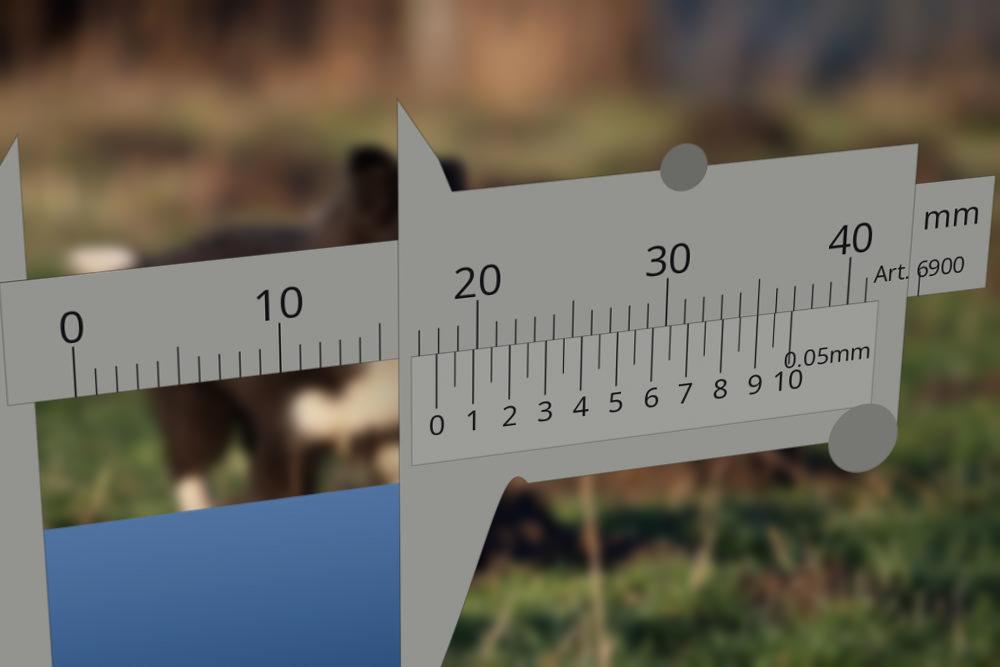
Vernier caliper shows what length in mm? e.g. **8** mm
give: **17.9** mm
